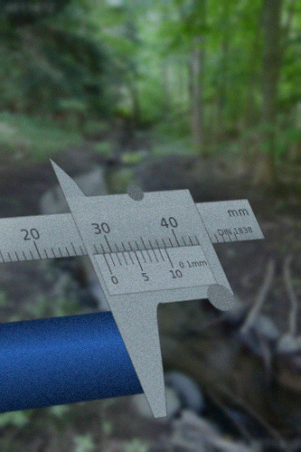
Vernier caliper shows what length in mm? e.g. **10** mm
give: **28.8** mm
